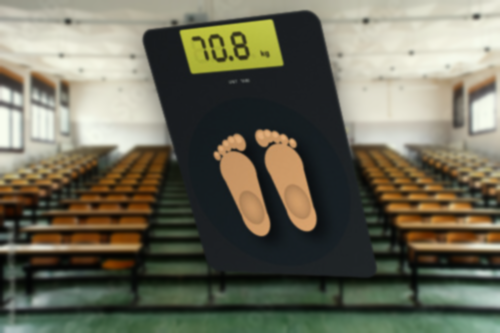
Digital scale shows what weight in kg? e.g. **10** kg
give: **70.8** kg
